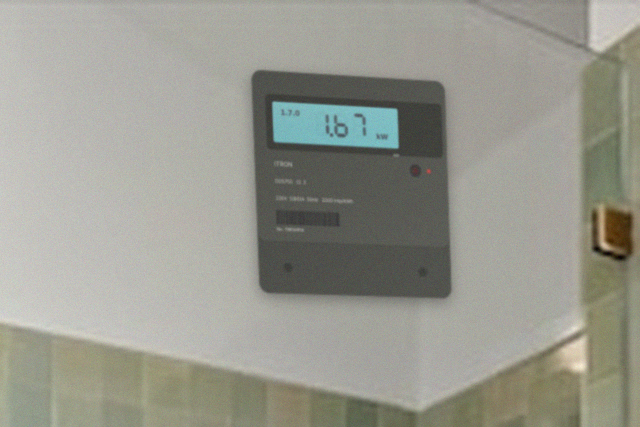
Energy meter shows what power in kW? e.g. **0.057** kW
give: **1.67** kW
